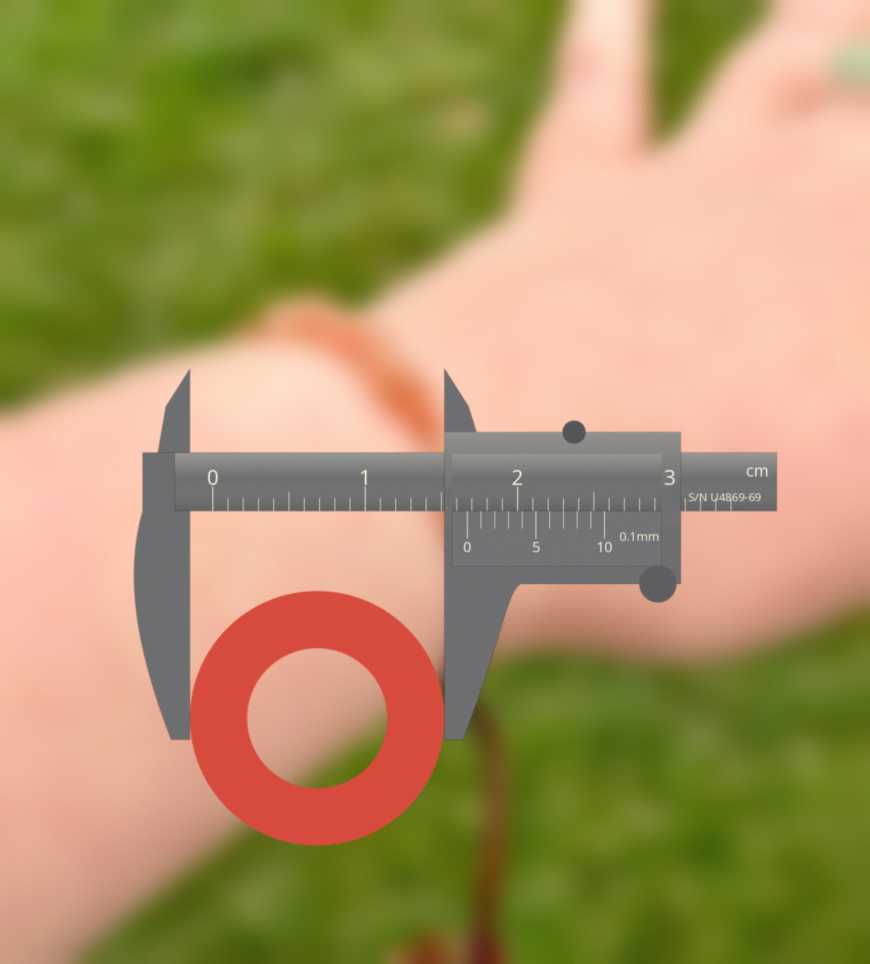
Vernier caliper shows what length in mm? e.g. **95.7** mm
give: **16.7** mm
